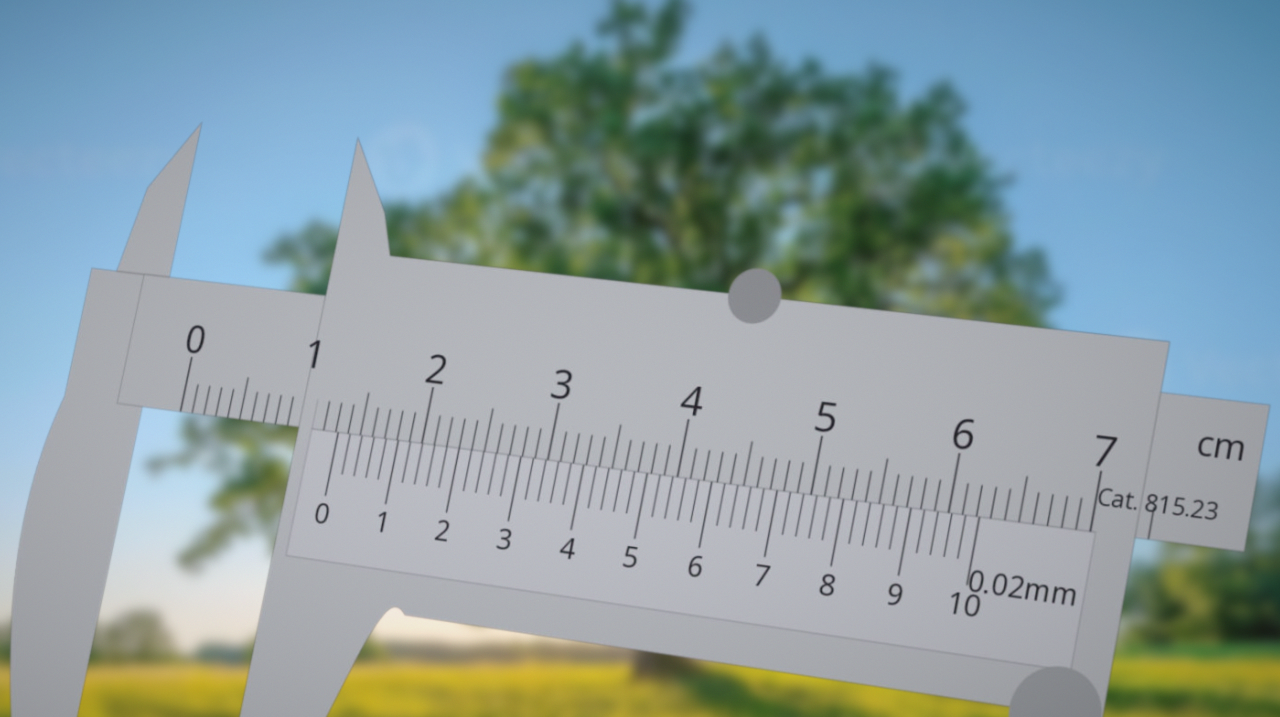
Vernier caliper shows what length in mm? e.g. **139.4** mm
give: **13.2** mm
